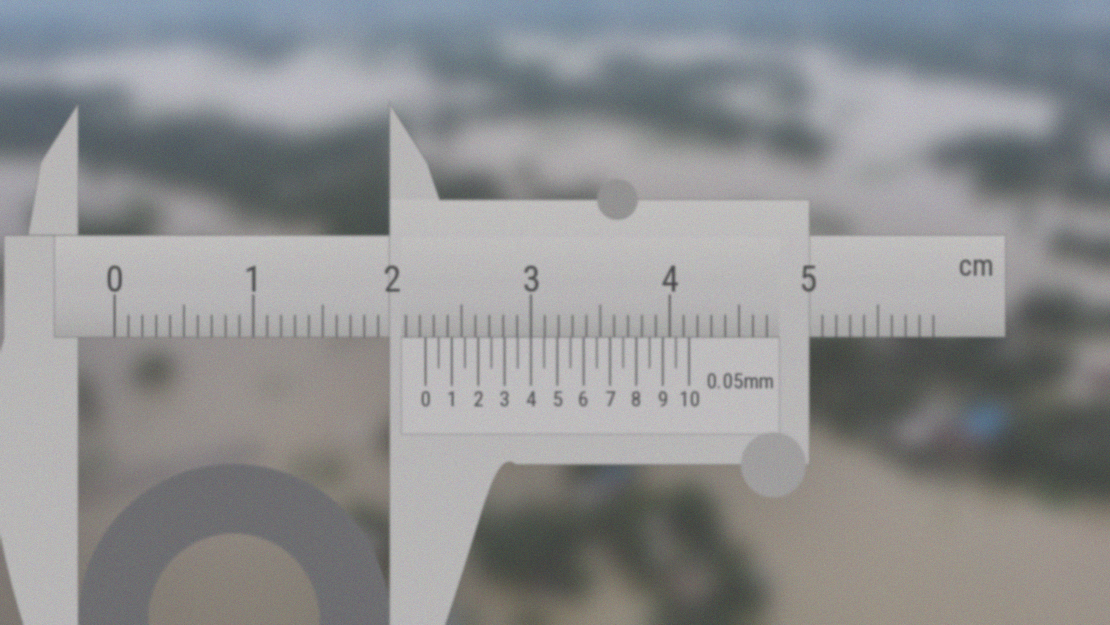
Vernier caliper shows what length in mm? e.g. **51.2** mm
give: **22.4** mm
